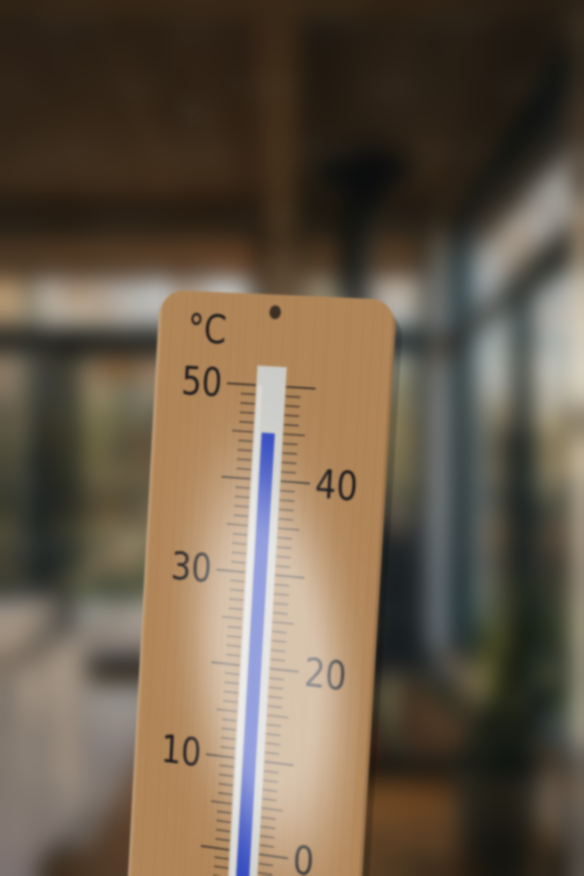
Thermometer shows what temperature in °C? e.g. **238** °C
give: **45** °C
